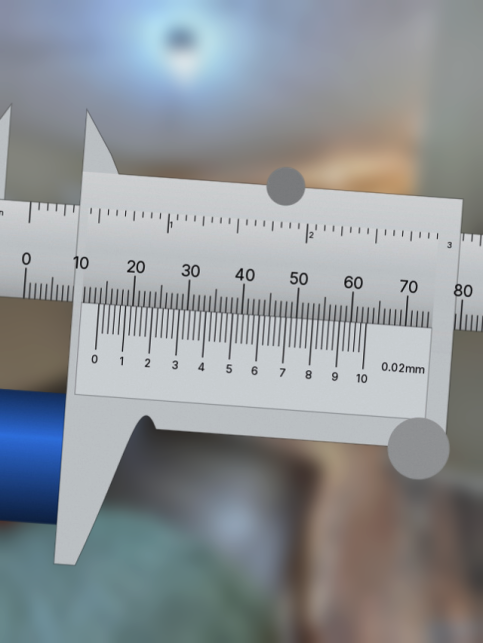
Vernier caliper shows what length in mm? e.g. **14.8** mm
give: **13.8** mm
